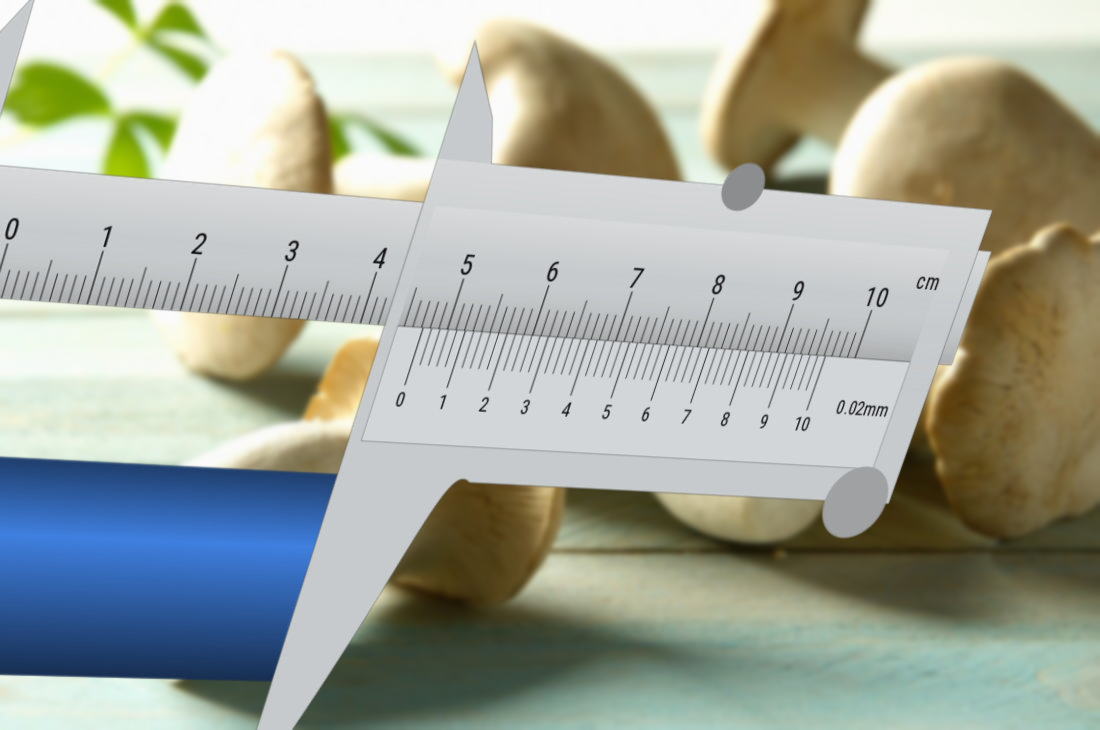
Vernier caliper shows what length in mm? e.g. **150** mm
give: **47.2** mm
